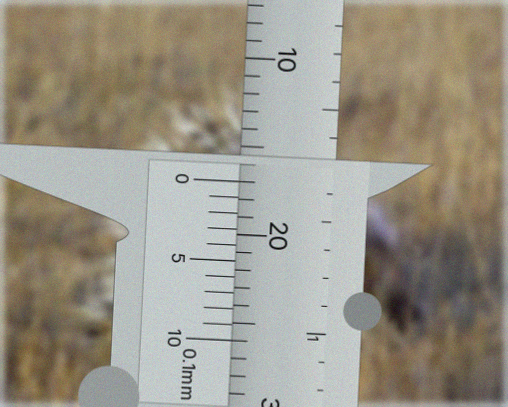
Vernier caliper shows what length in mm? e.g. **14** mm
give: **17.0** mm
